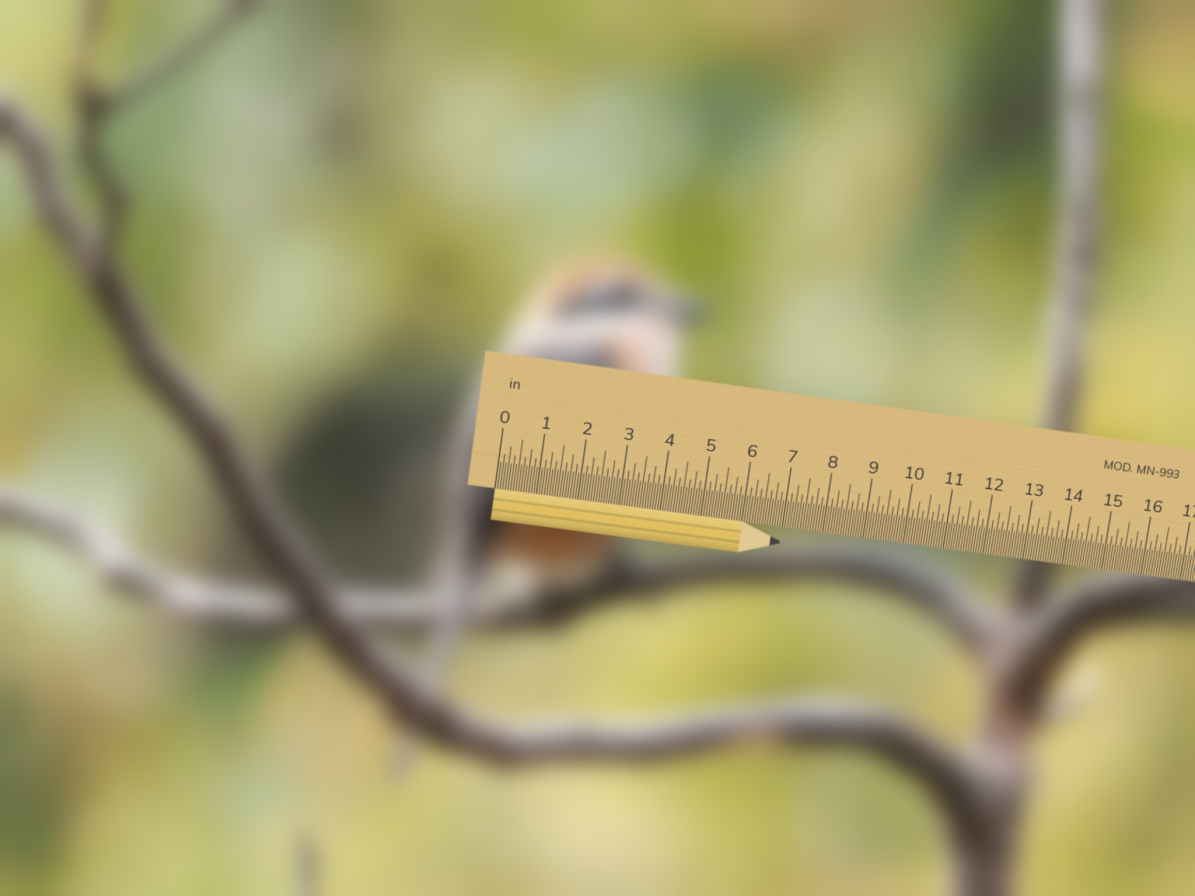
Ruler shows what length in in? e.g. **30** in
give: **7** in
